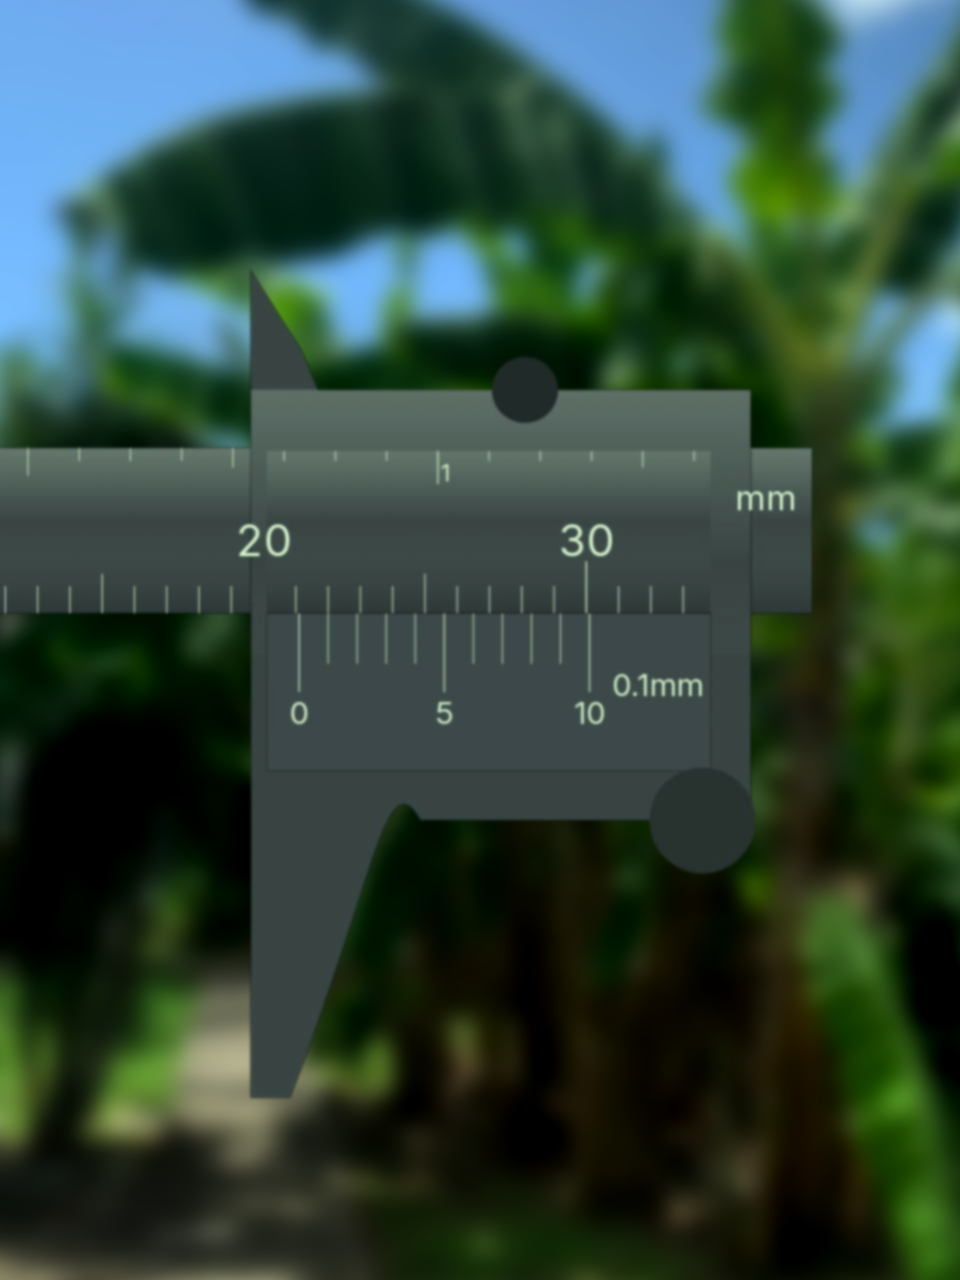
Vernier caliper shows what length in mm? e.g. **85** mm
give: **21.1** mm
